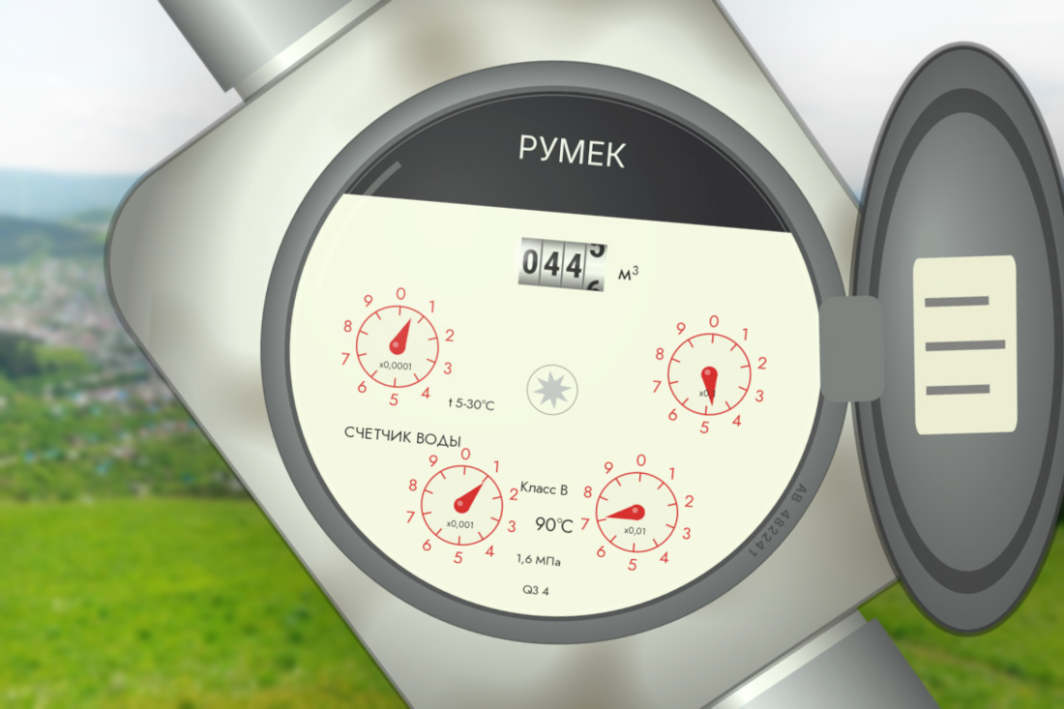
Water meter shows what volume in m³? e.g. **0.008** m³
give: **445.4710** m³
